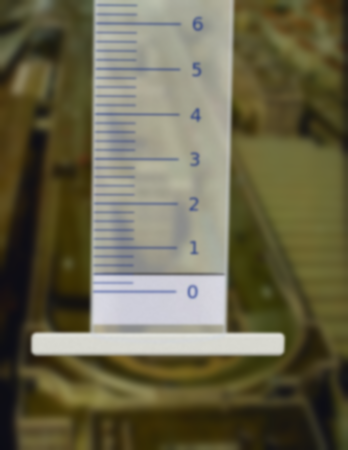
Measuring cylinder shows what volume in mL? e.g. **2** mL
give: **0.4** mL
